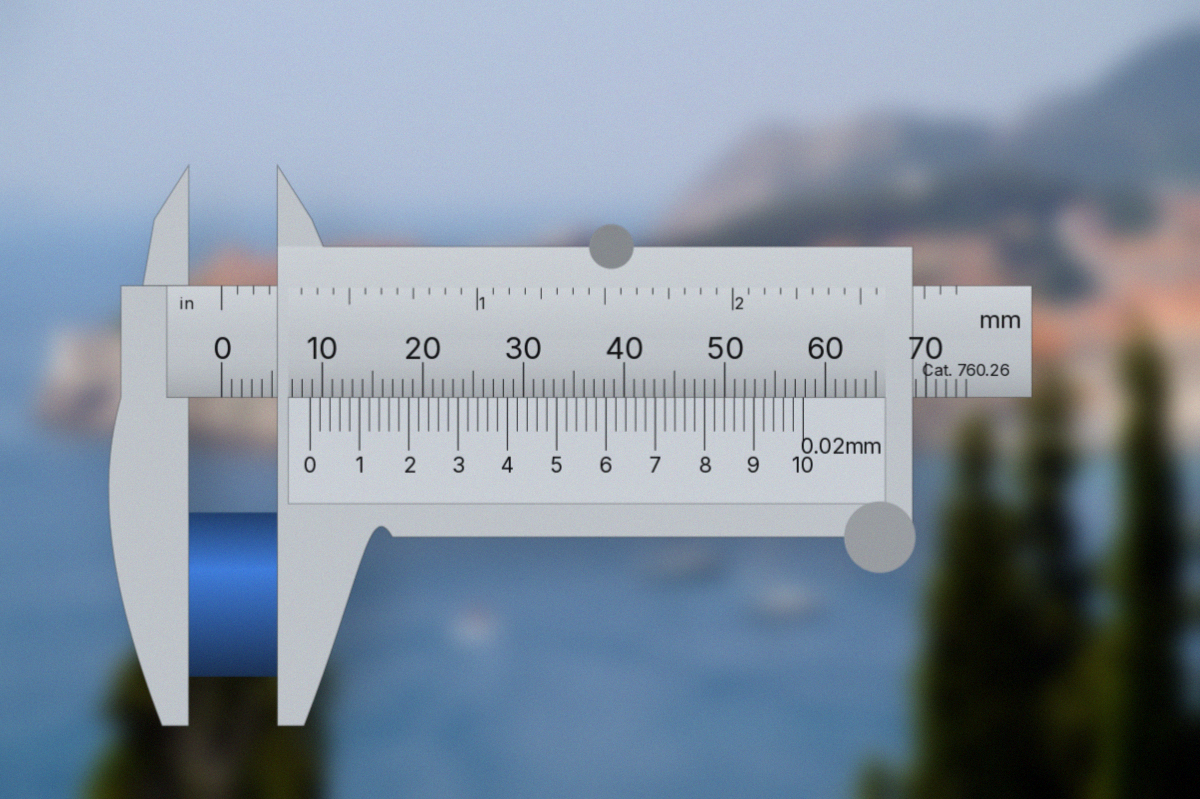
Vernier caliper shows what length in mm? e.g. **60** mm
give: **8.8** mm
